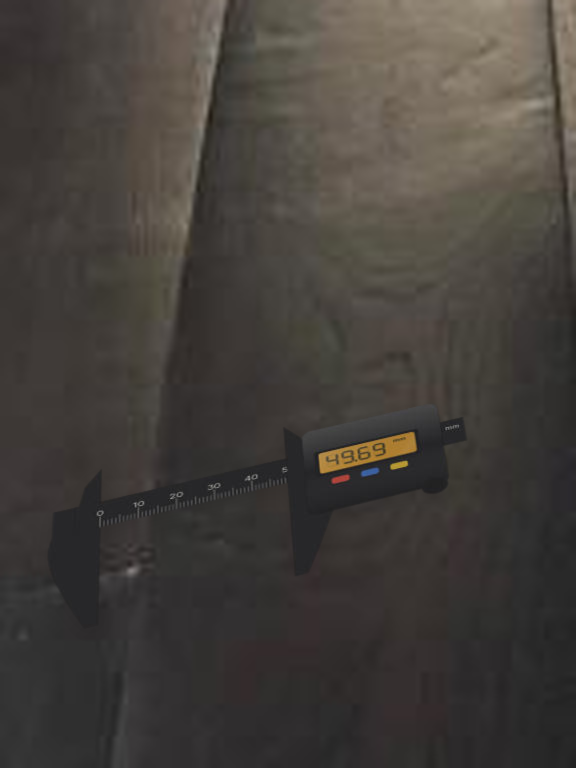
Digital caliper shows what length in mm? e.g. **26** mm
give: **49.69** mm
